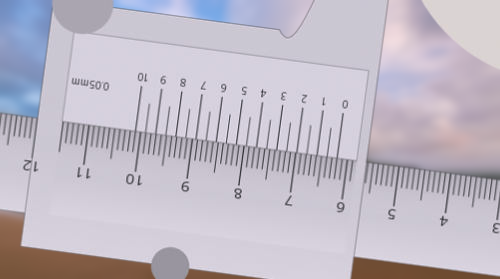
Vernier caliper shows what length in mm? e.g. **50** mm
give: **62.0** mm
